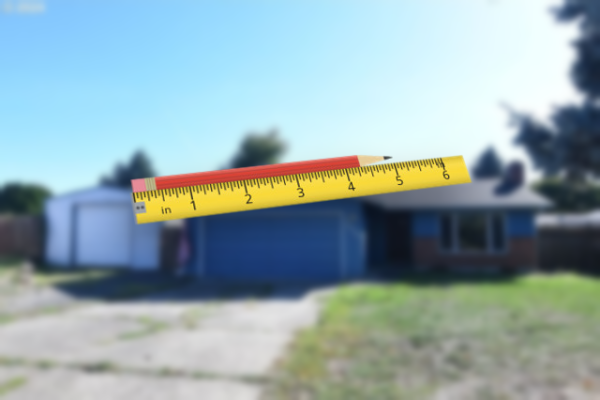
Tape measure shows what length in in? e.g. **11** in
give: **5** in
